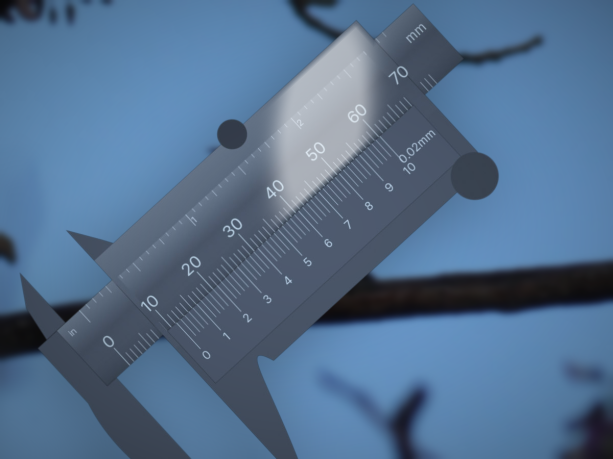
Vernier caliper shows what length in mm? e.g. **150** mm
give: **11.2** mm
